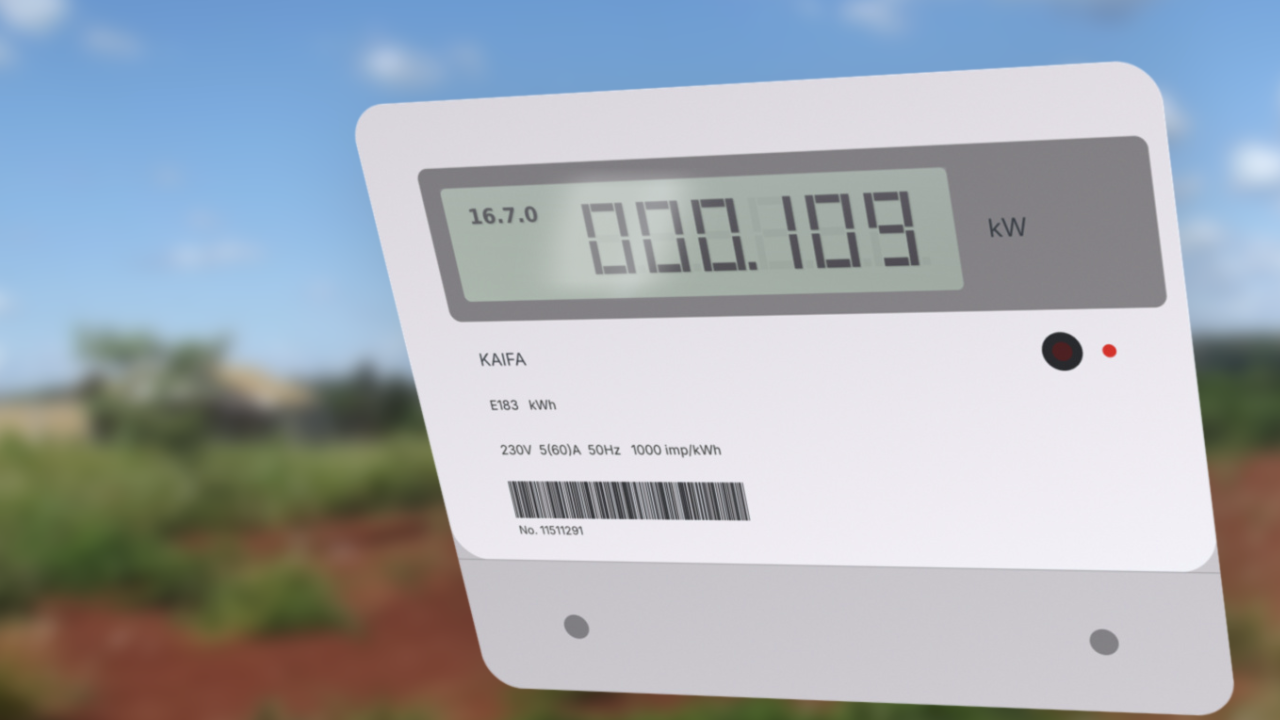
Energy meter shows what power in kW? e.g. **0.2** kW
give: **0.109** kW
